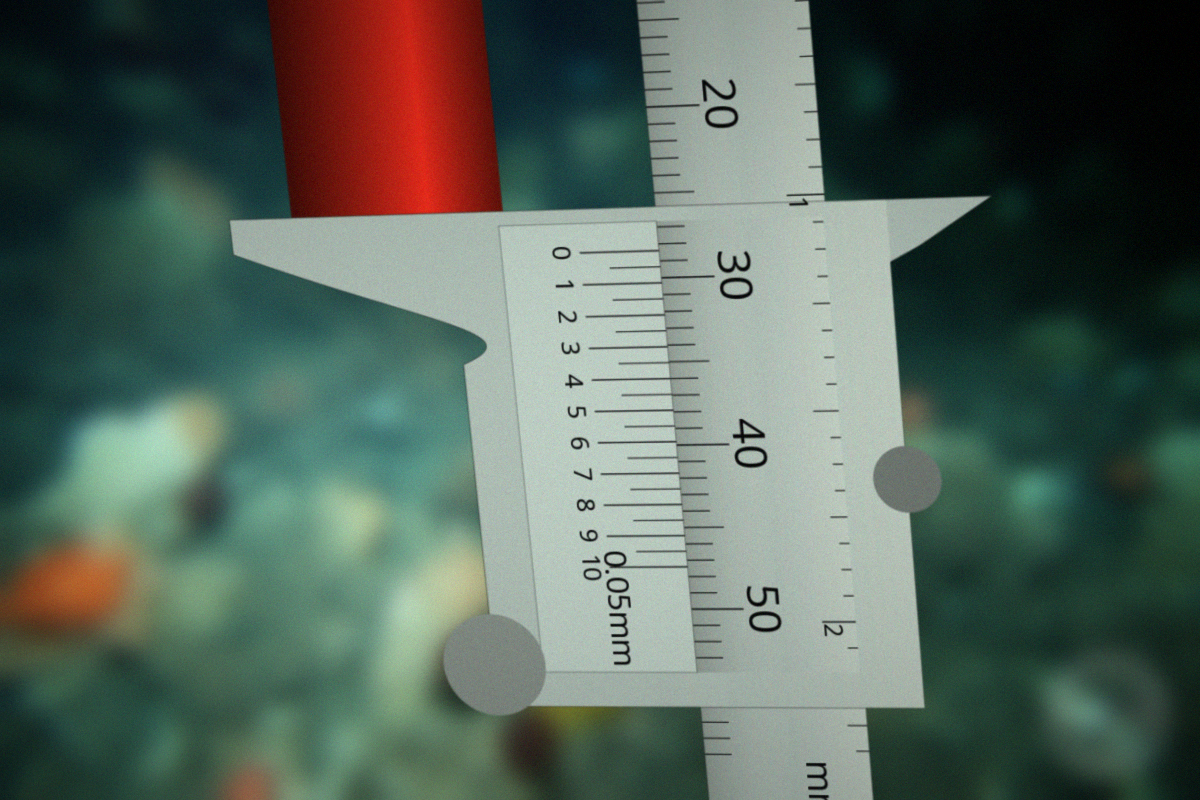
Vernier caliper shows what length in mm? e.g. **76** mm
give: **28.4** mm
